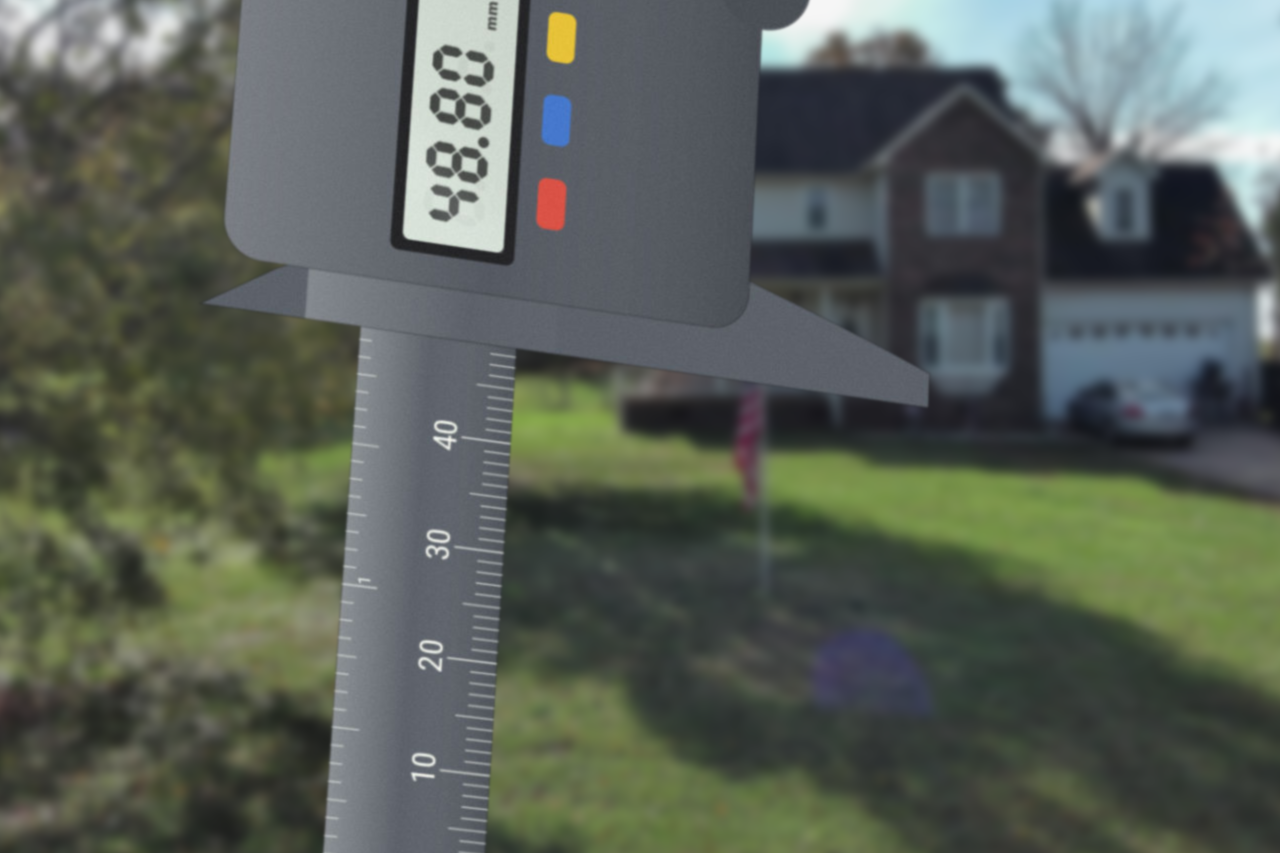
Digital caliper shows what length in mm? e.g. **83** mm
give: **48.80** mm
